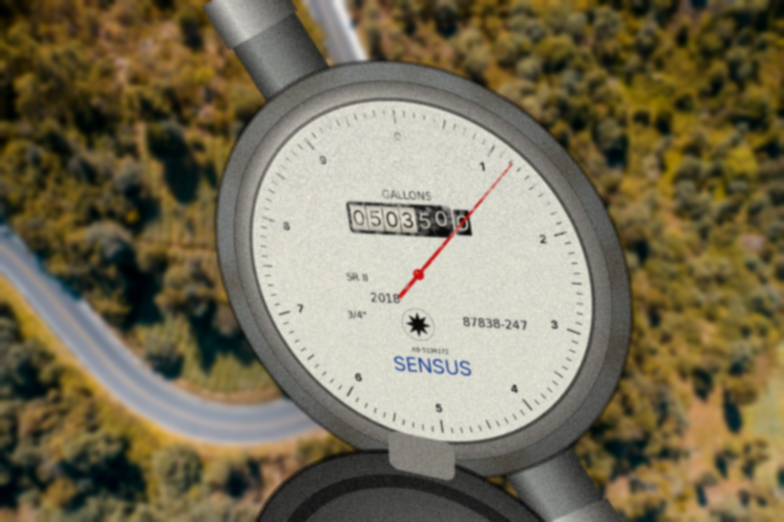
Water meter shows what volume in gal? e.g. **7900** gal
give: **503501.2** gal
